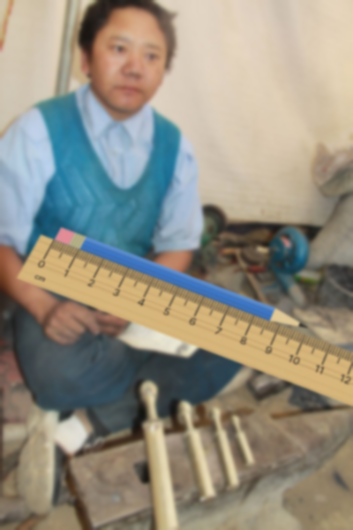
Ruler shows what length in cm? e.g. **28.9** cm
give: **10** cm
